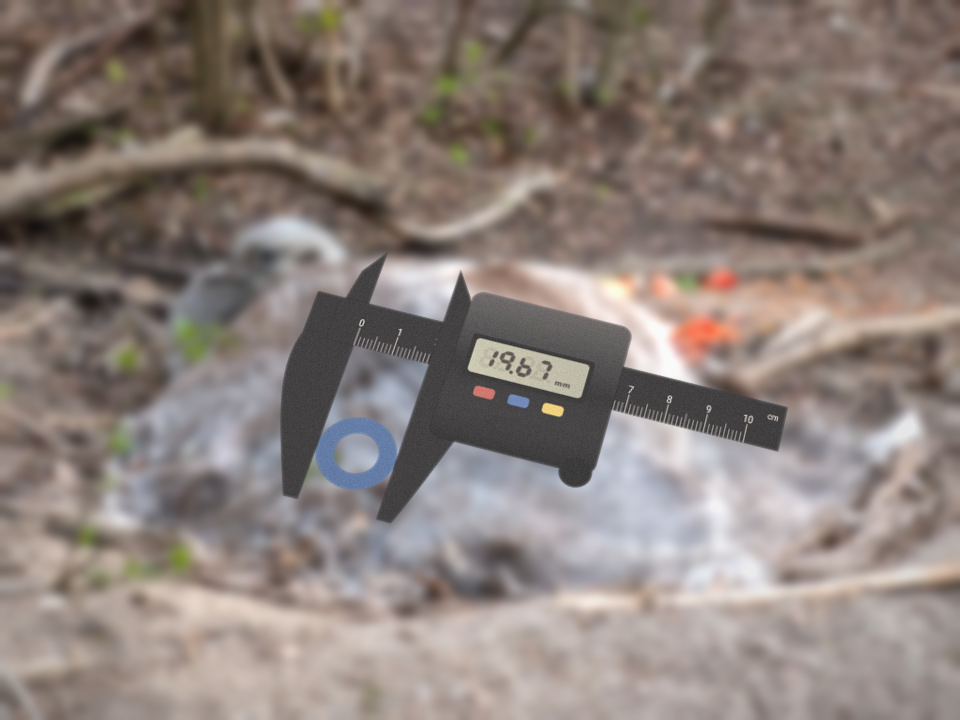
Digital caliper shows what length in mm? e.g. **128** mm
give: **19.67** mm
